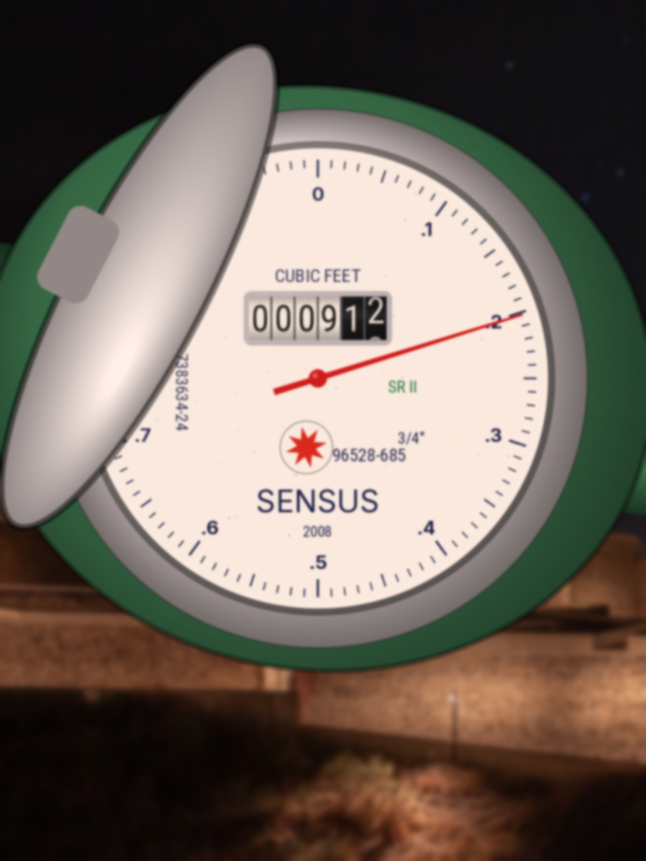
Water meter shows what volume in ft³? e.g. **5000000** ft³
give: **912.20** ft³
